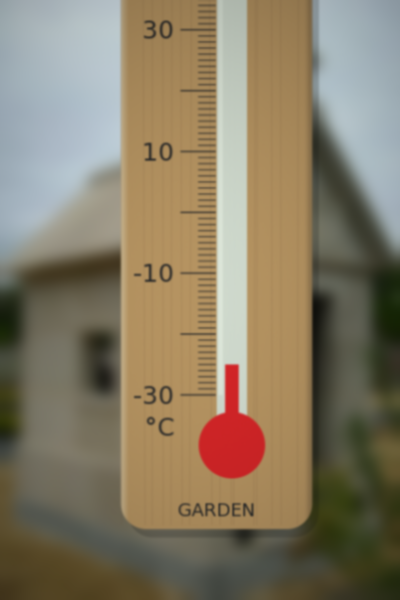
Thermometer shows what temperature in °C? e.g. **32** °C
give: **-25** °C
